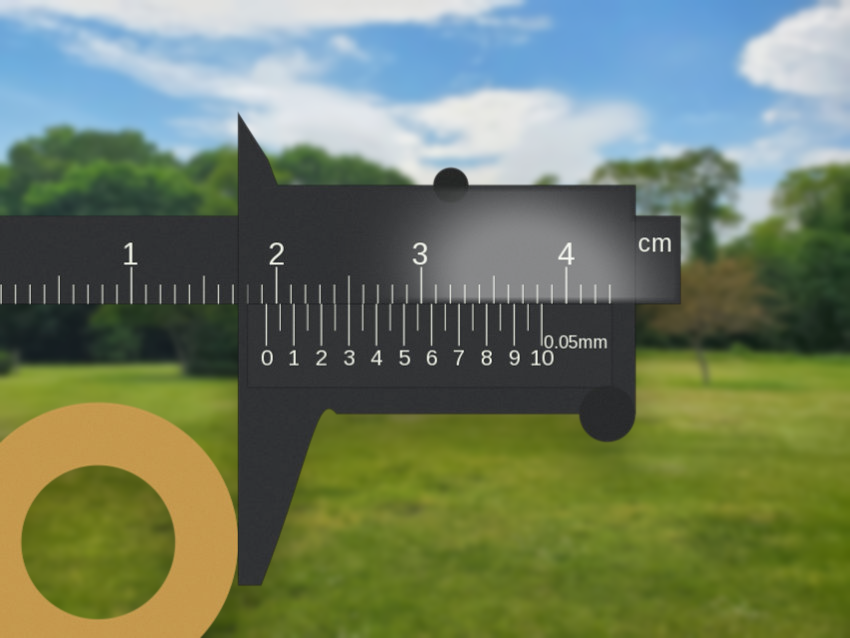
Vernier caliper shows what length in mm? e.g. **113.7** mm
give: **19.3** mm
